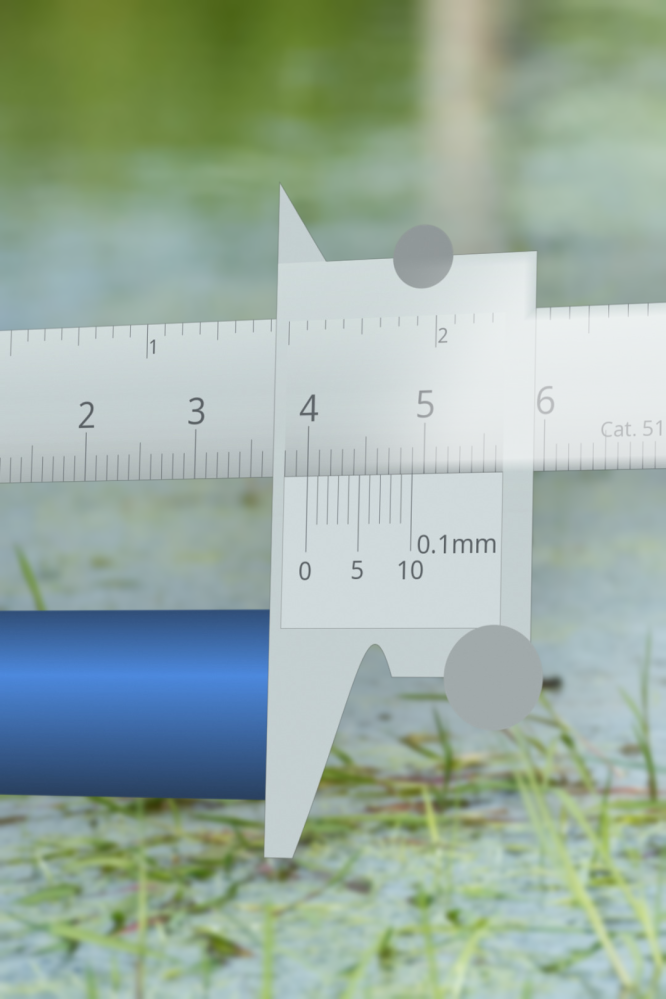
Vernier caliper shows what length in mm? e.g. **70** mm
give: **40.0** mm
